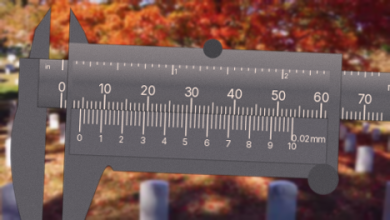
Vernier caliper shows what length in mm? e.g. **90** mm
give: **4.5** mm
